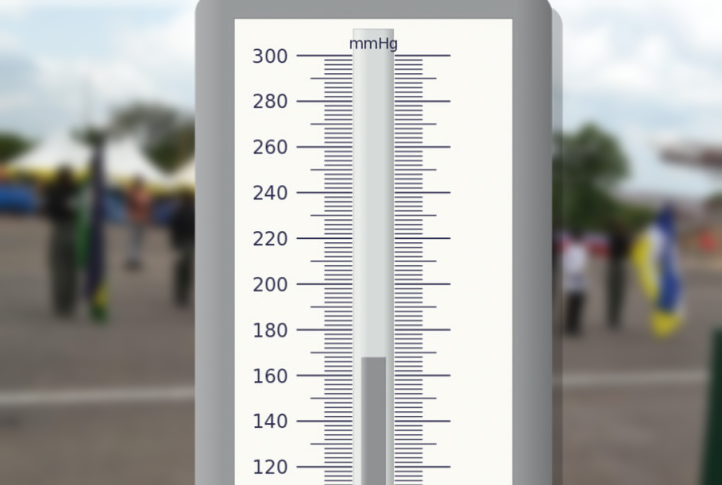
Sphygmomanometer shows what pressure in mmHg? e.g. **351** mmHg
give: **168** mmHg
